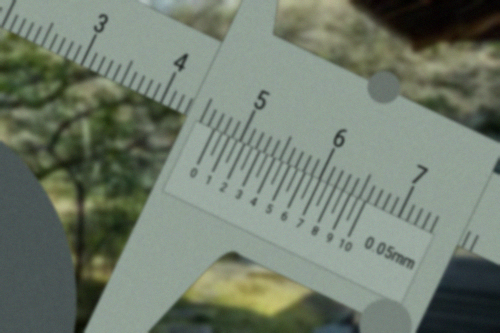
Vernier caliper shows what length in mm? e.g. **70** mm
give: **46.8** mm
